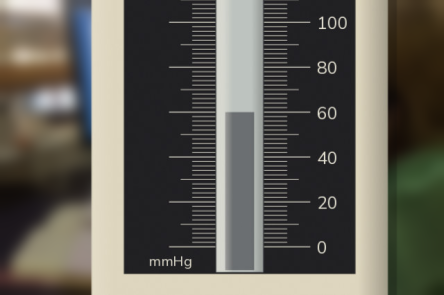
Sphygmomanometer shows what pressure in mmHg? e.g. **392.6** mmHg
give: **60** mmHg
